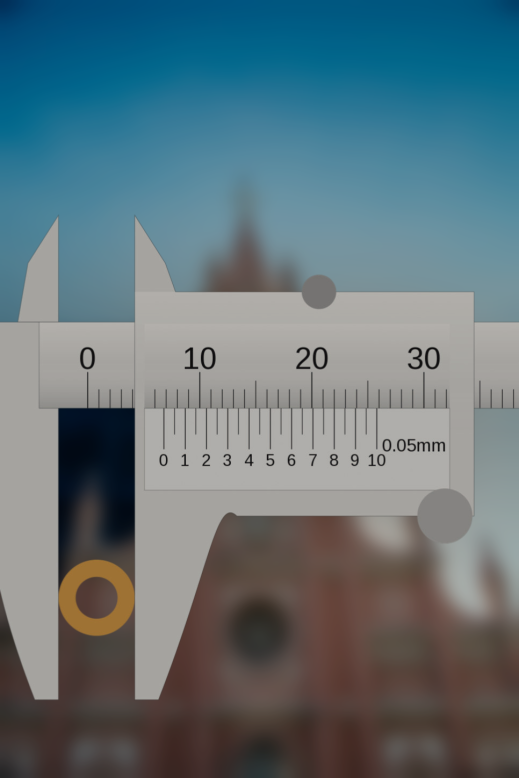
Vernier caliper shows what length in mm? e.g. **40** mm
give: **6.8** mm
